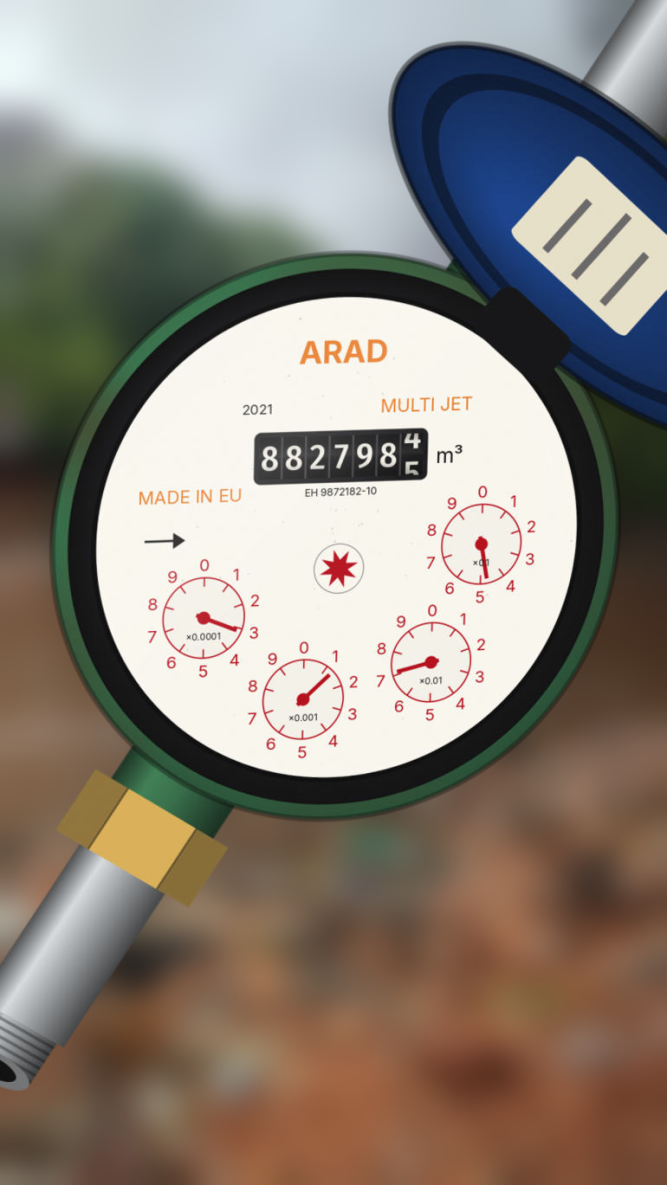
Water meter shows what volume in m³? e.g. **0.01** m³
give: **8827984.4713** m³
